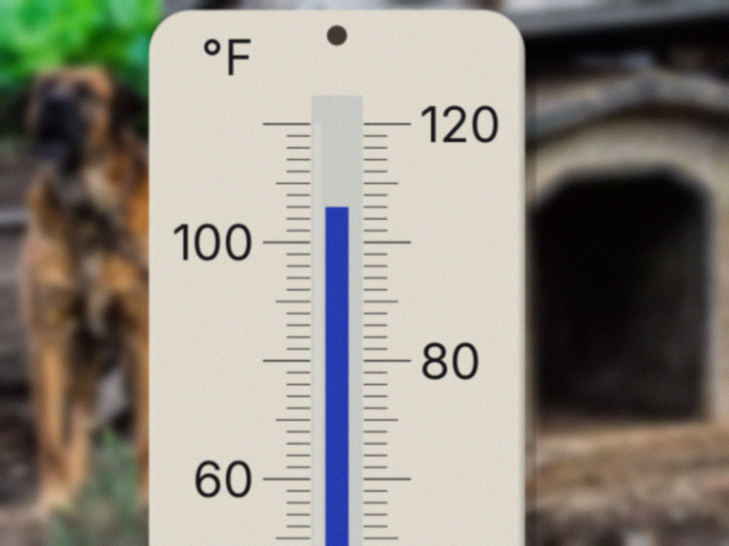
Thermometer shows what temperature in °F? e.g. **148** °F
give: **106** °F
